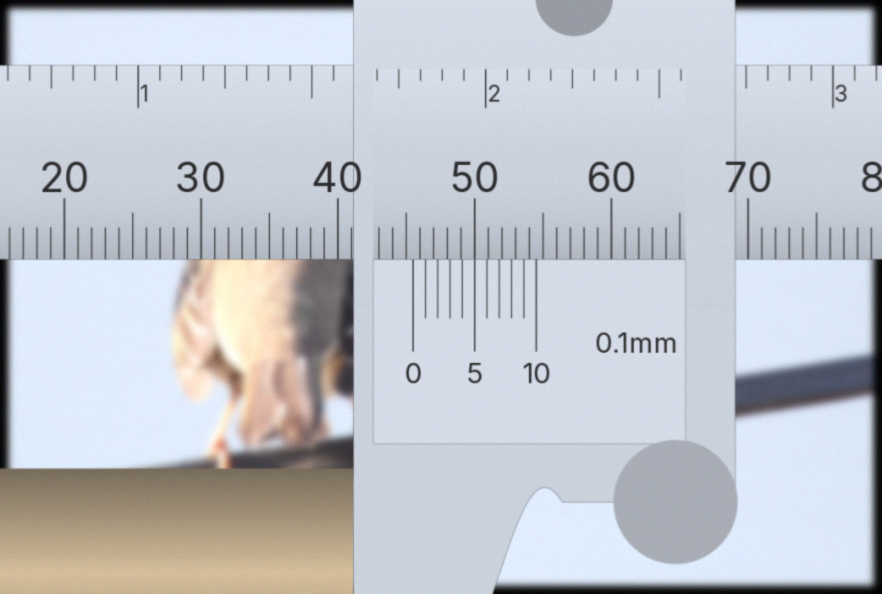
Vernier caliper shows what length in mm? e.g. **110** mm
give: **45.5** mm
